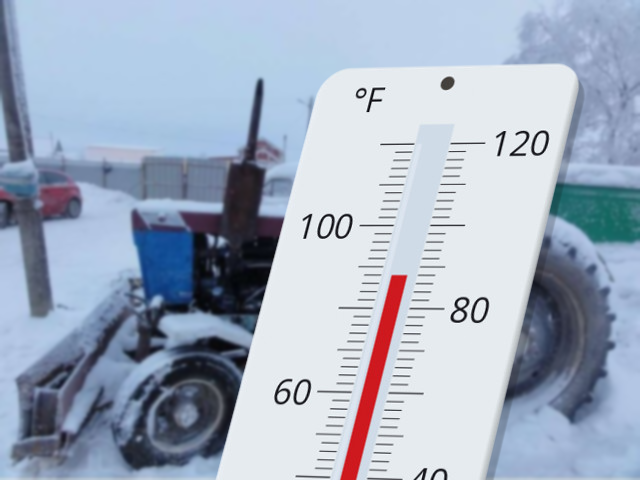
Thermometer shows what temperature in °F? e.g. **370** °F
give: **88** °F
